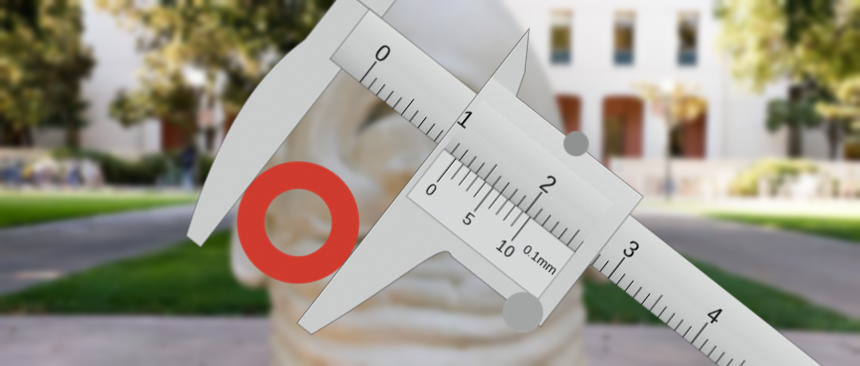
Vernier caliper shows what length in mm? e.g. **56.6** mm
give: **11.6** mm
